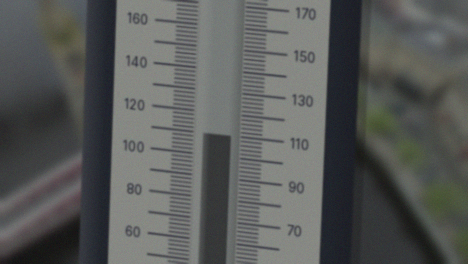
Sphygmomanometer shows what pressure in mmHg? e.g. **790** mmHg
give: **110** mmHg
